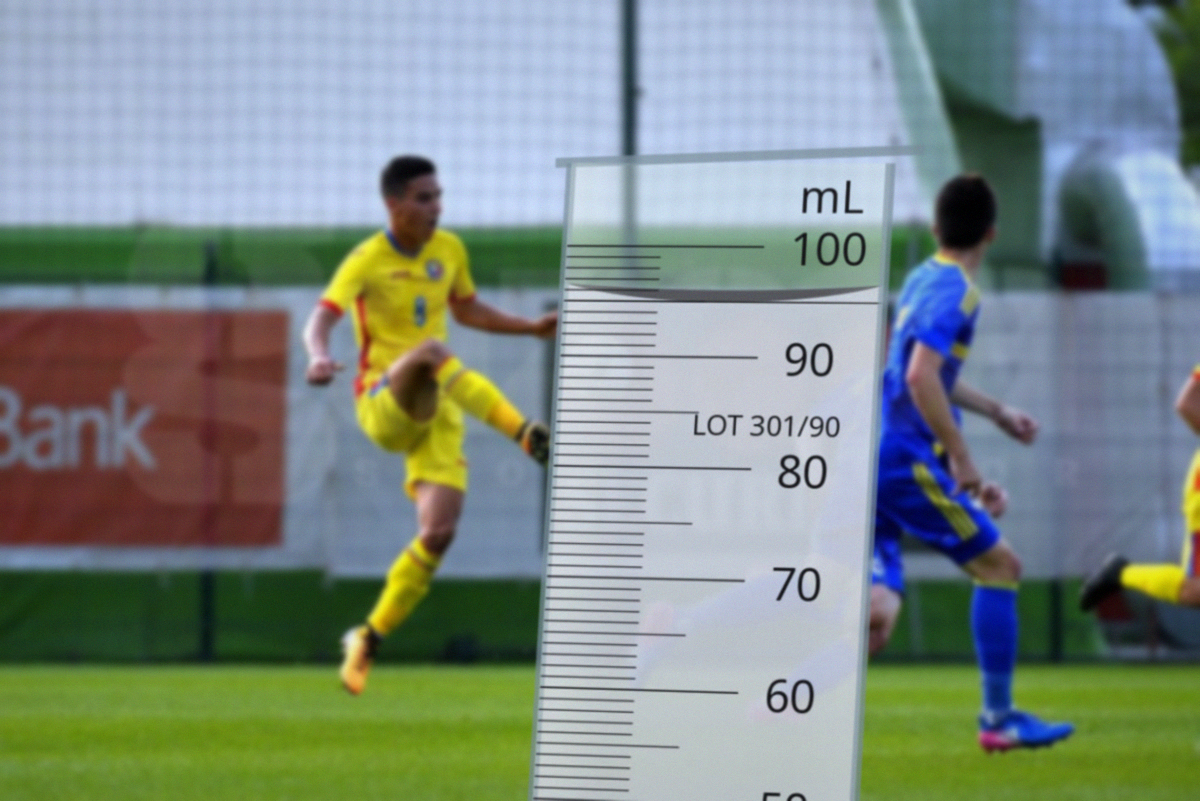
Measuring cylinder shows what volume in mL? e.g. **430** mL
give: **95** mL
